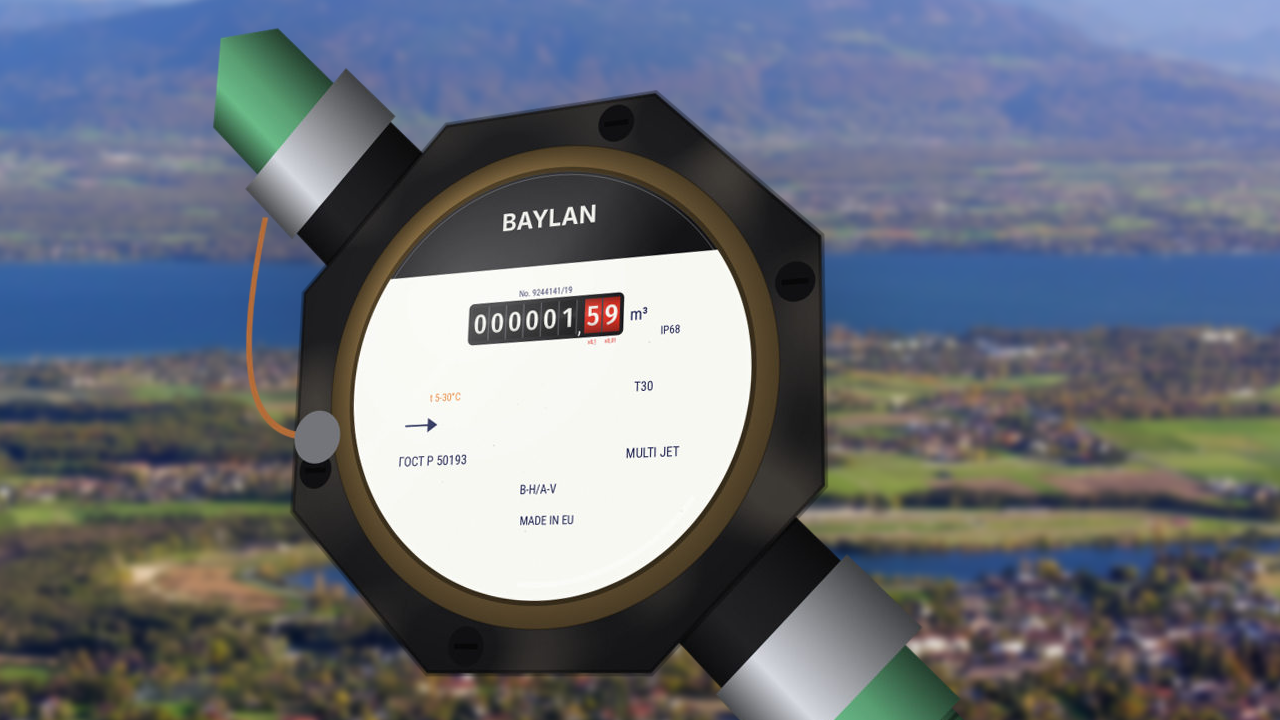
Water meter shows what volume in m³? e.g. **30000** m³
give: **1.59** m³
